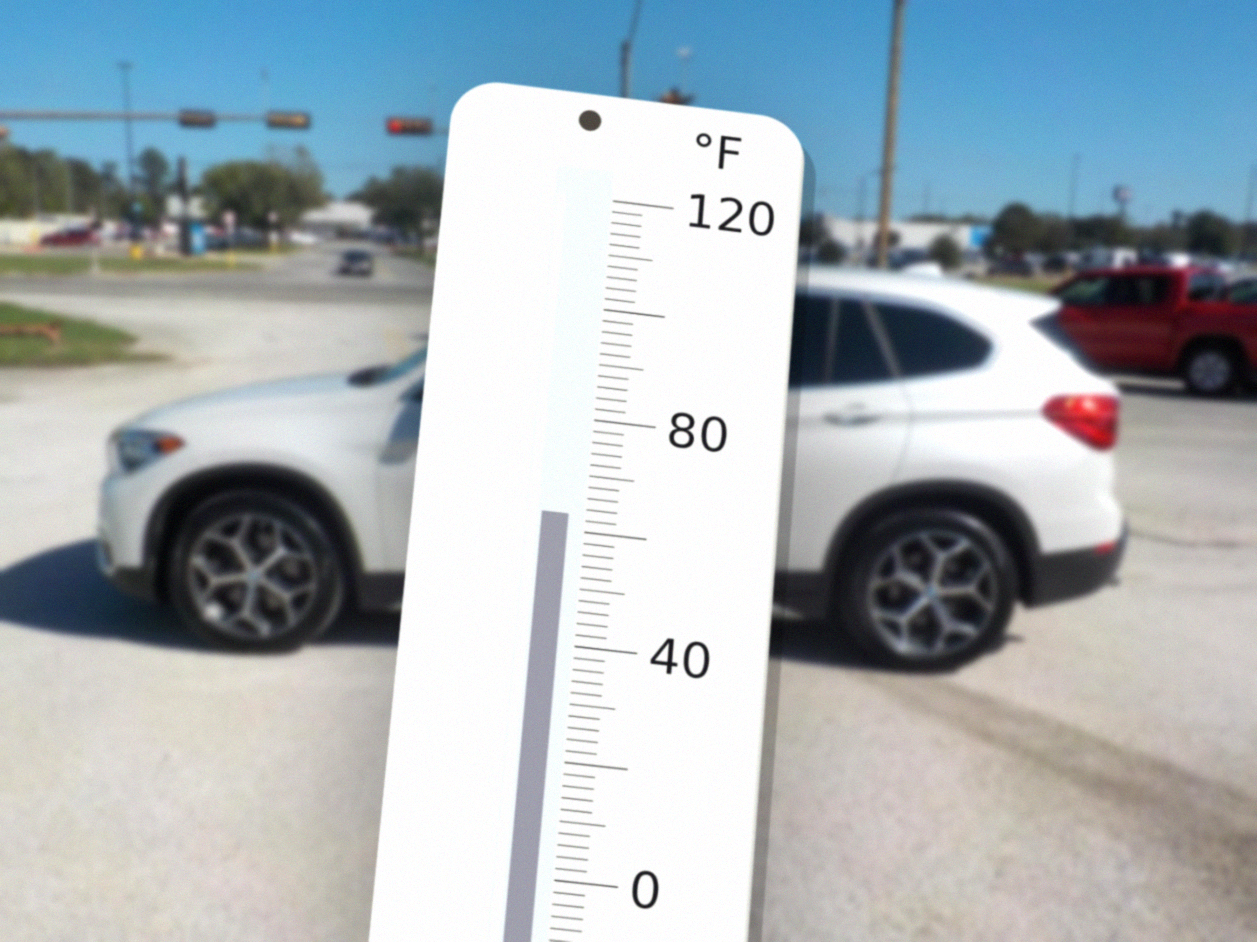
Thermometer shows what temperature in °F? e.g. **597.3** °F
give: **63** °F
